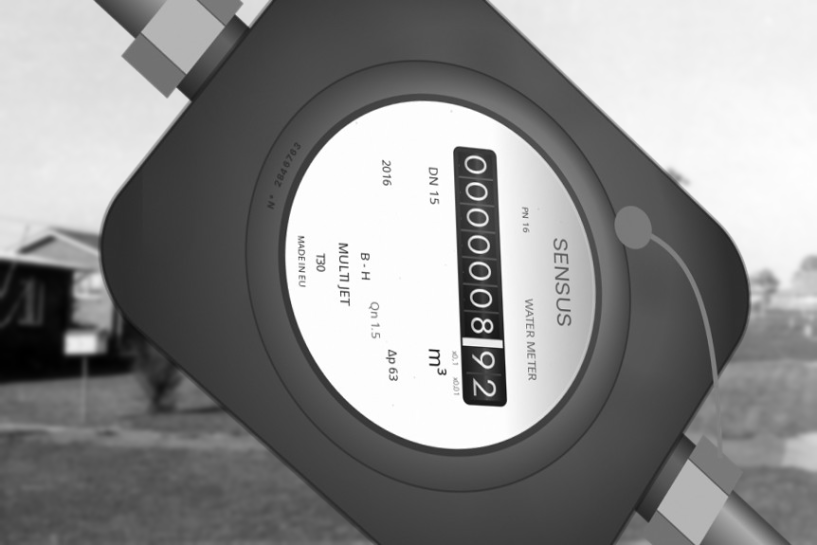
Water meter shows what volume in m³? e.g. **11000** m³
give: **8.92** m³
